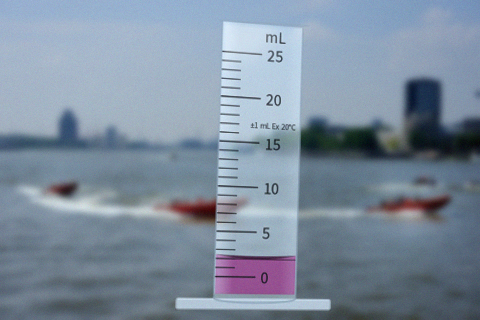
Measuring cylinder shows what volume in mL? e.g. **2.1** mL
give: **2** mL
